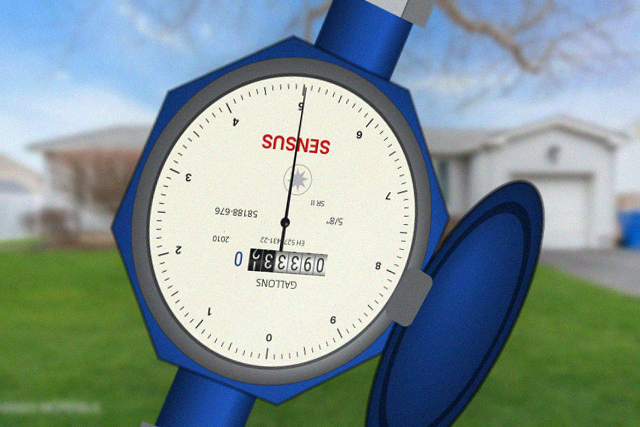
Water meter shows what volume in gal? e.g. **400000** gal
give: **933315.0** gal
